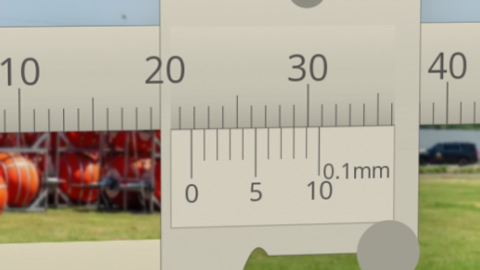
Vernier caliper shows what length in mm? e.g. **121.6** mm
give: **21.8** mm
